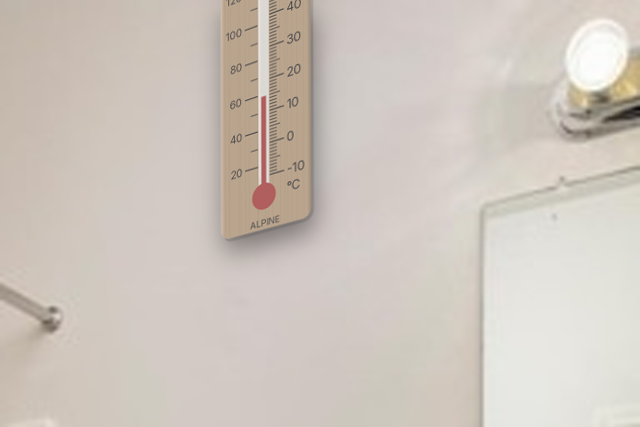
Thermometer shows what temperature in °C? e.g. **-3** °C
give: **15** °C
